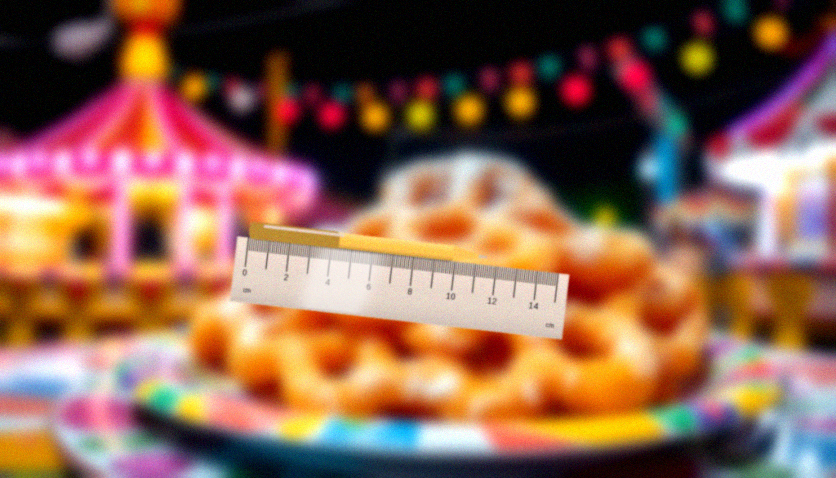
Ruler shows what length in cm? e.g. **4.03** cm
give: **11.5** cm
